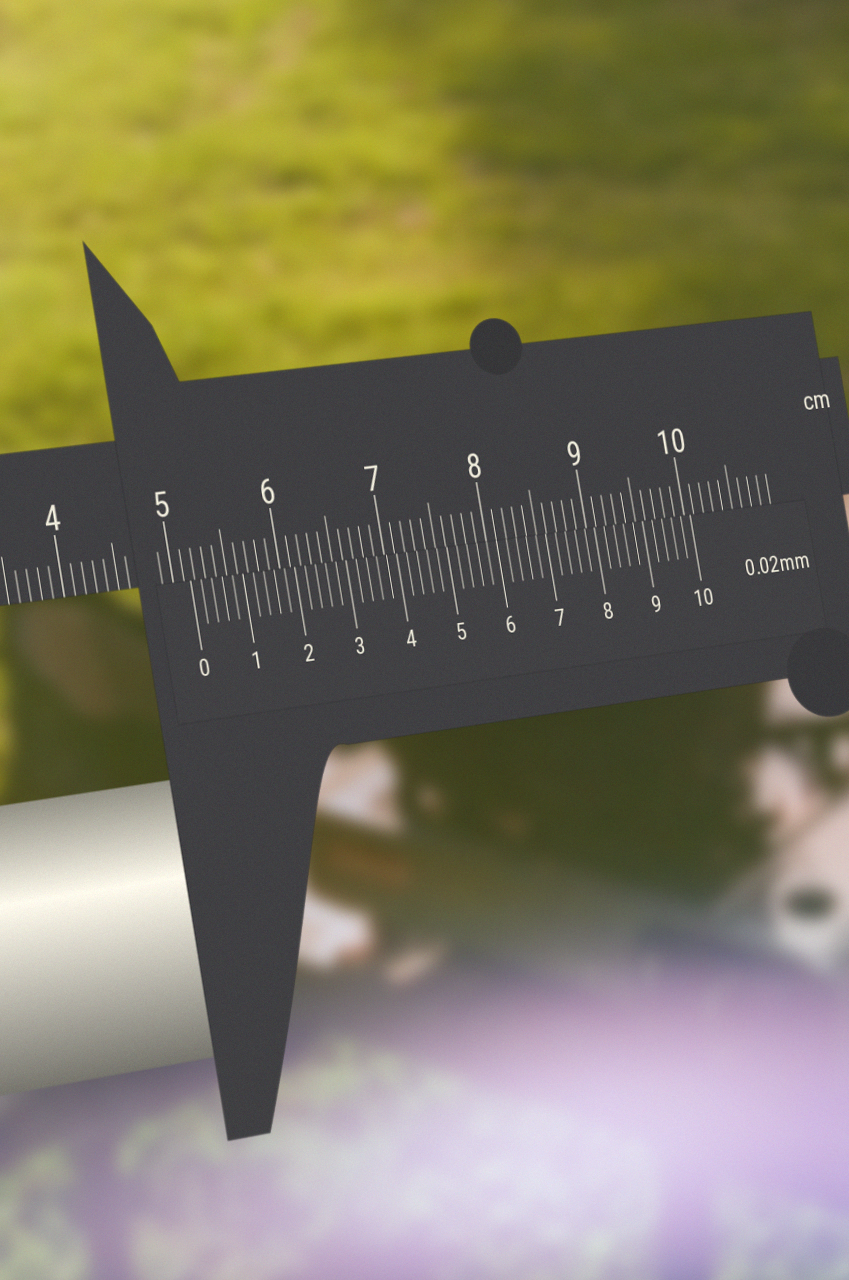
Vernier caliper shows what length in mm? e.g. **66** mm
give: **51.6** mm
